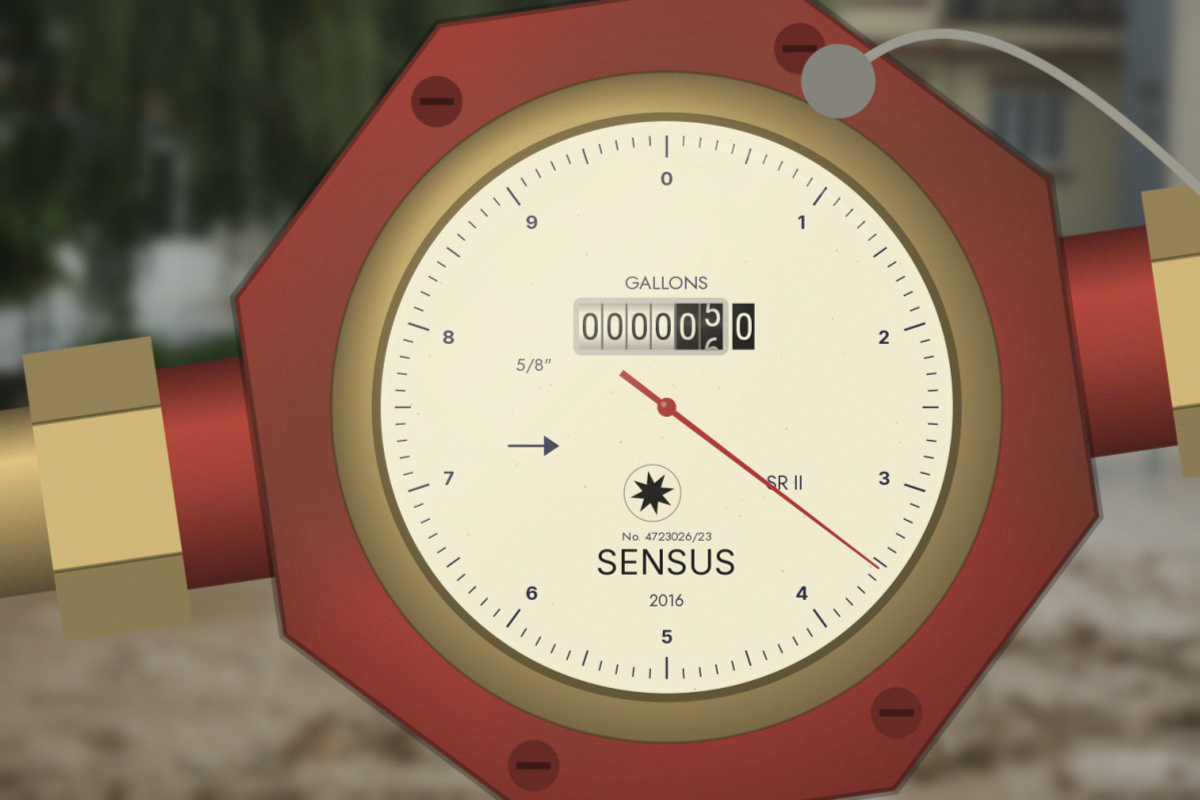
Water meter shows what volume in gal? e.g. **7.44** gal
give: **53.5** gal
